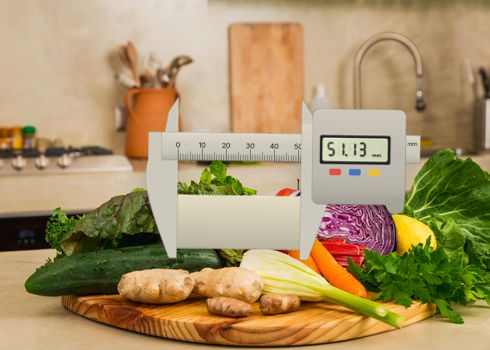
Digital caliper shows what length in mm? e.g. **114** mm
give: **51.13** mm
